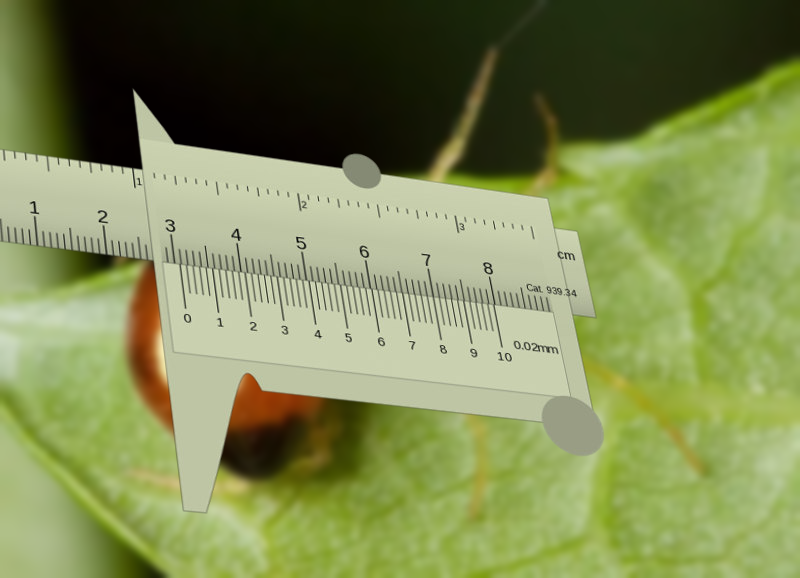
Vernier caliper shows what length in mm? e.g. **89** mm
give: **30.8** mm
